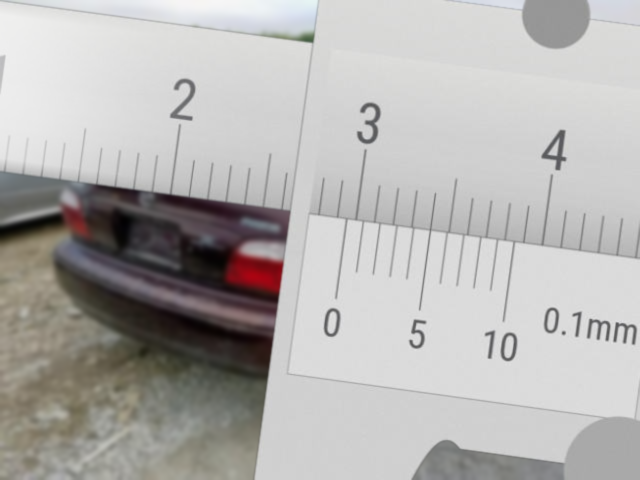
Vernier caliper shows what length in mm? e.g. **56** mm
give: **29.5** mm
